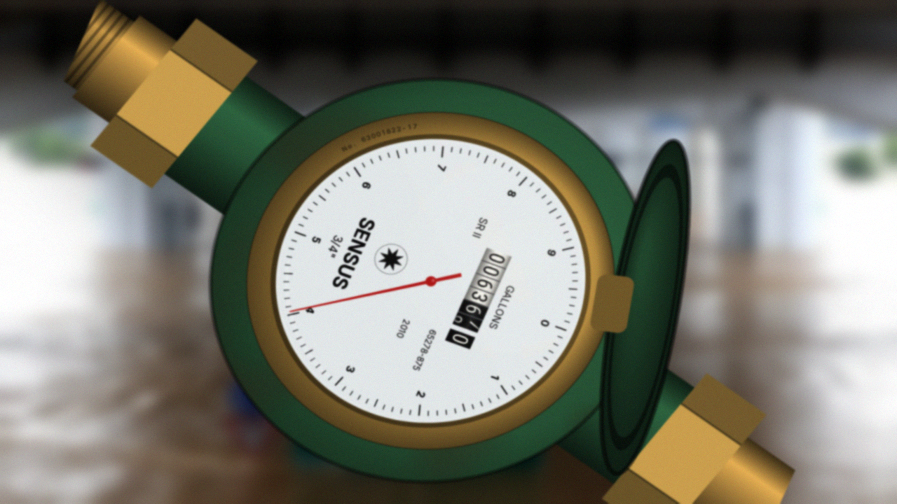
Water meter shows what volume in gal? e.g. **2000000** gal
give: **63674.0** gal
